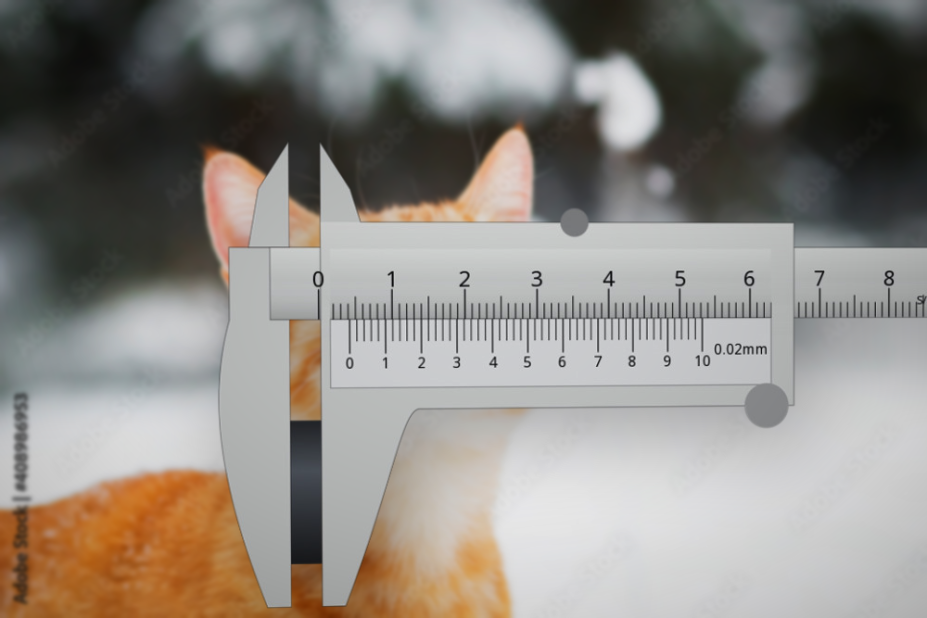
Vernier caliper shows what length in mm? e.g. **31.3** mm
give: **4.2** mm
